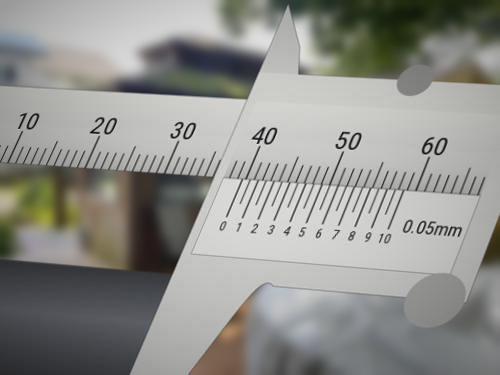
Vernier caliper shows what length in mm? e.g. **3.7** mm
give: **39.6** mm
